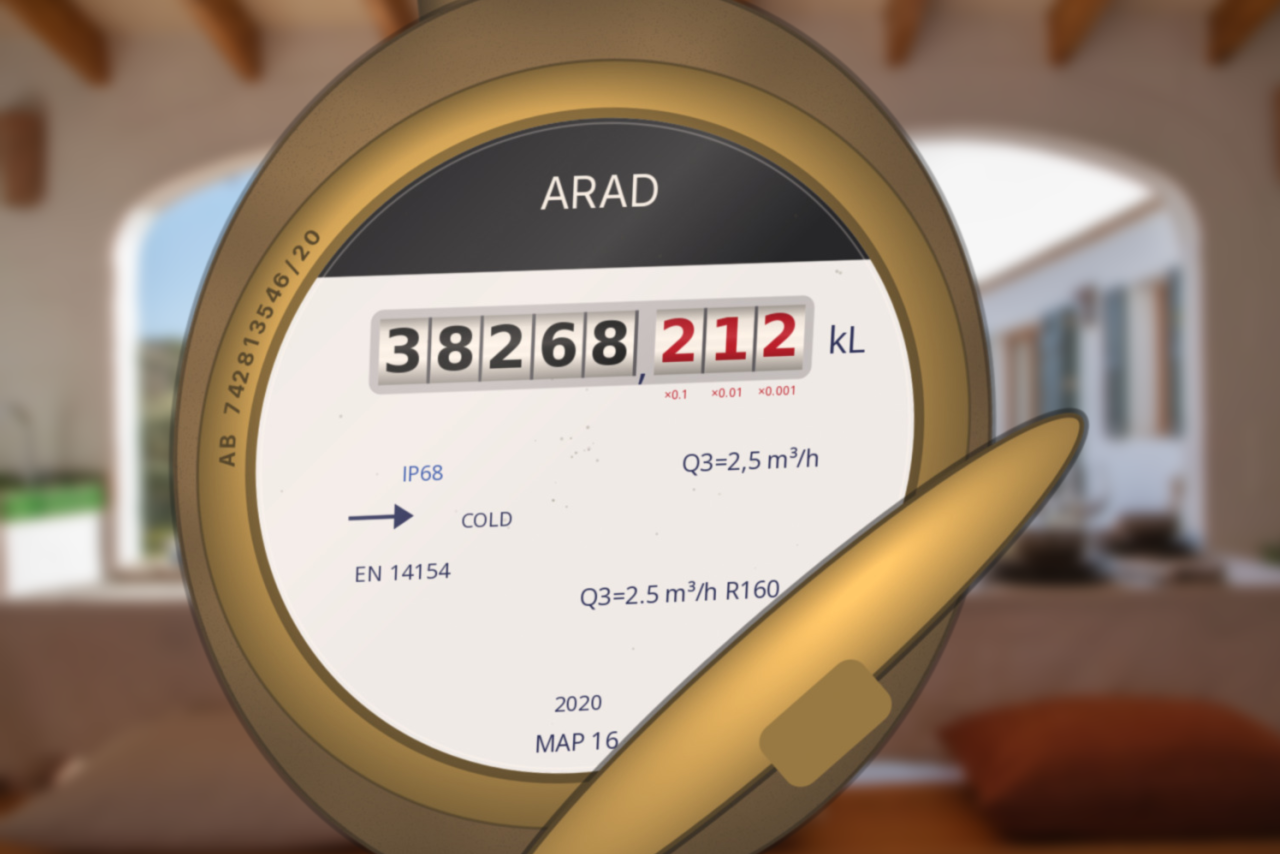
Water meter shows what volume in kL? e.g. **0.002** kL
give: **38268.212** kL
